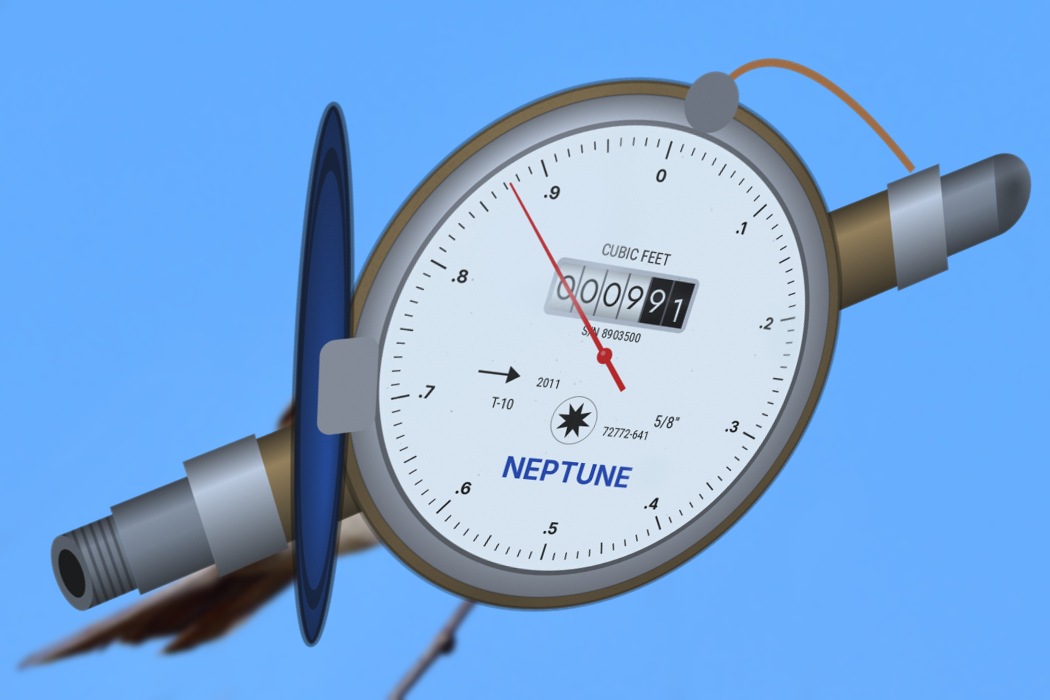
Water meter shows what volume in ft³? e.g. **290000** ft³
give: **990.87** ft³
